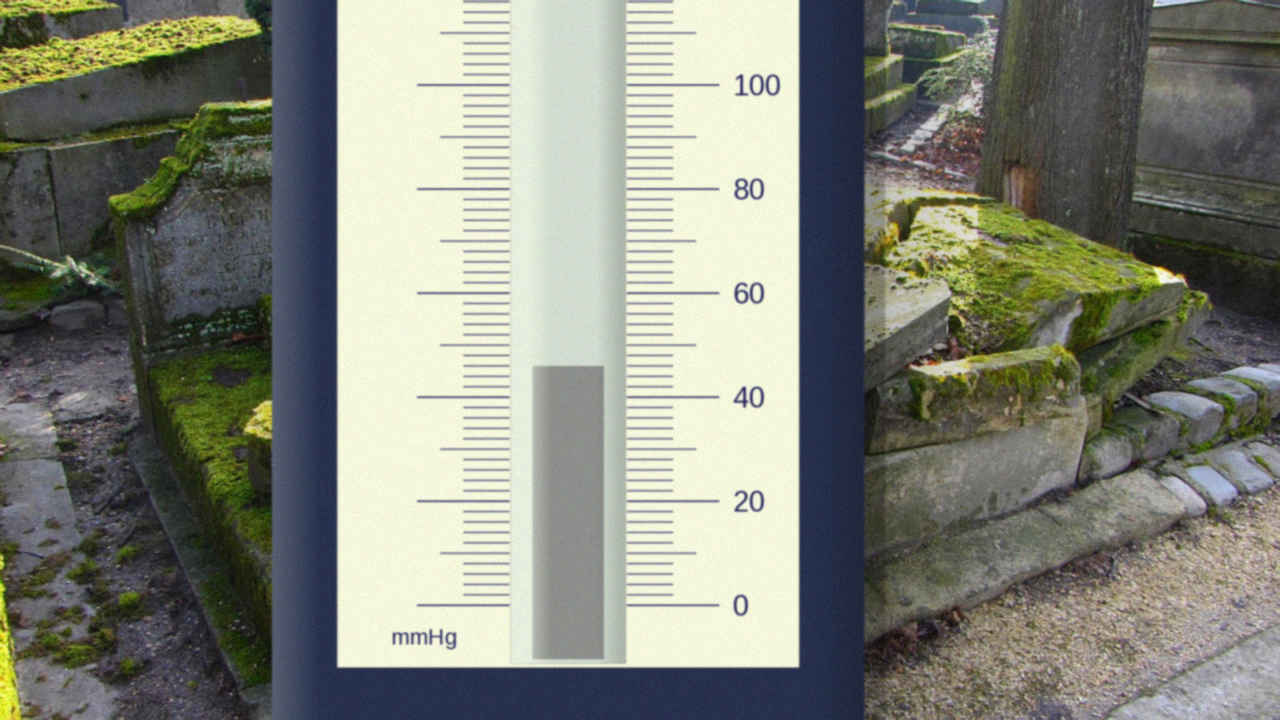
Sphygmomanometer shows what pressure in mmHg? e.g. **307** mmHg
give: **46** mmHg
